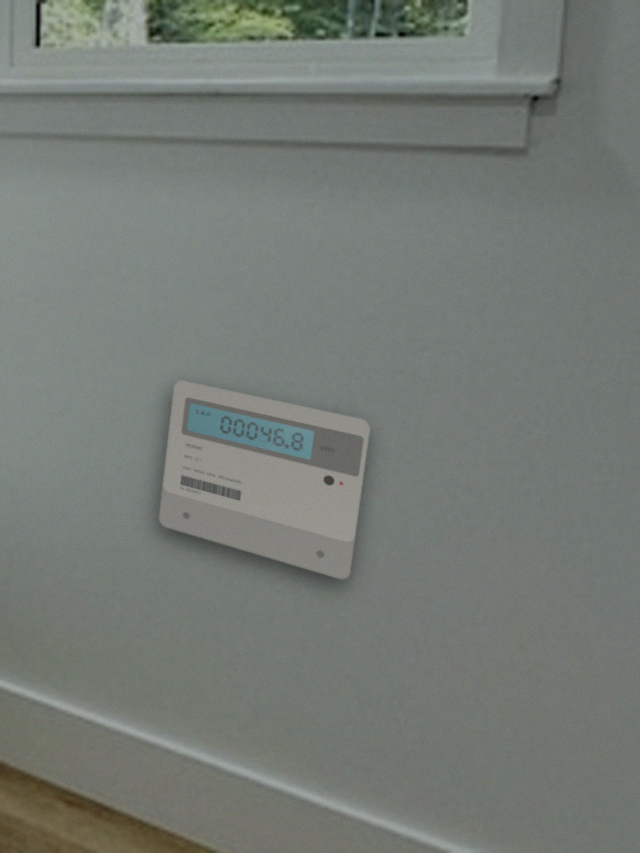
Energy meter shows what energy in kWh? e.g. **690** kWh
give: **46.8** kWh
